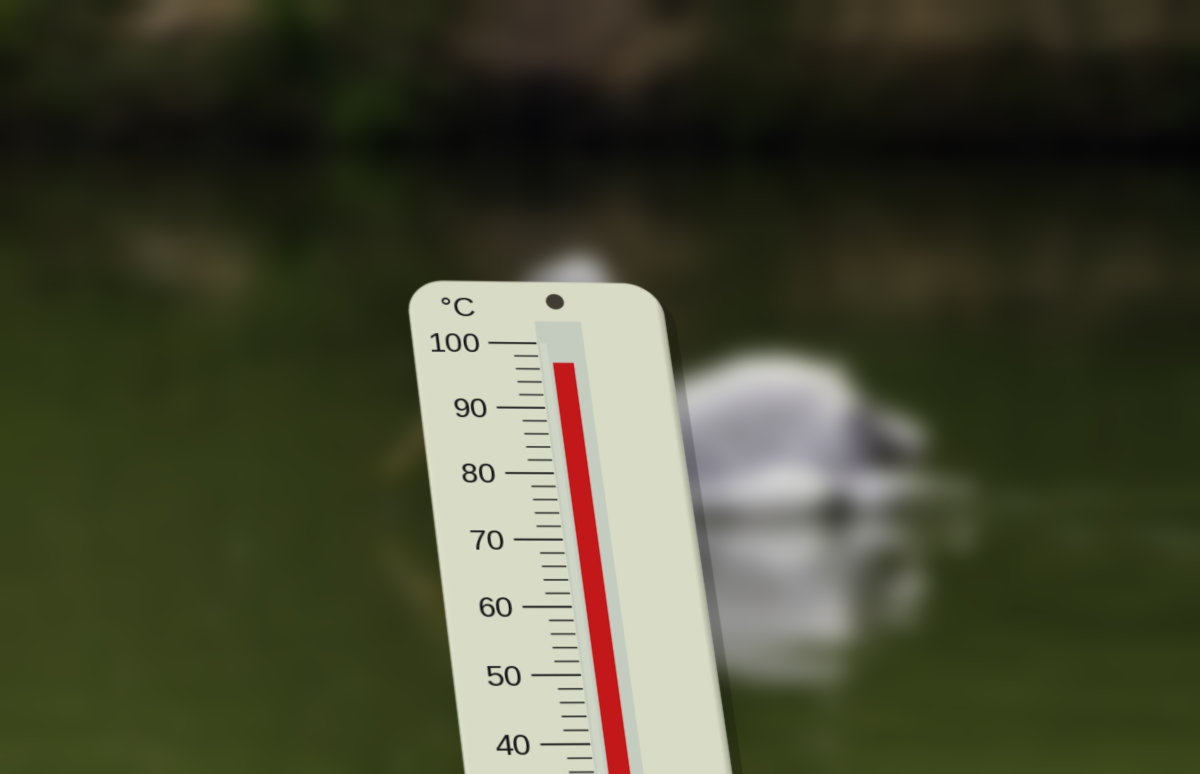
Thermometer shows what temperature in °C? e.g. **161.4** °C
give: **97** °C
